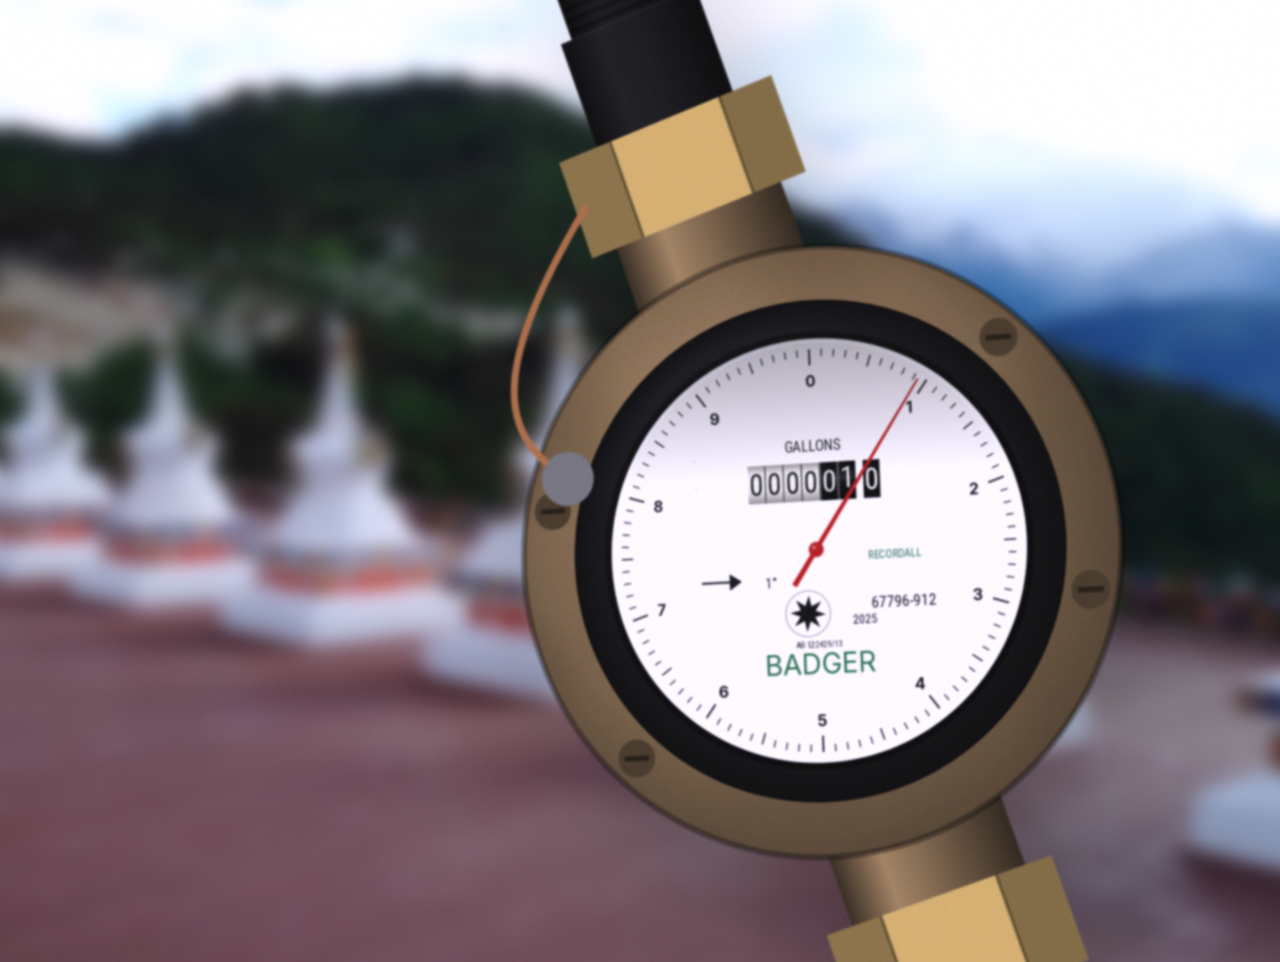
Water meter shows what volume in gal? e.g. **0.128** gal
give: **10.9** gal
